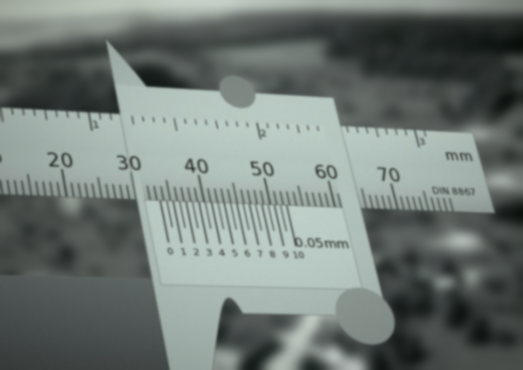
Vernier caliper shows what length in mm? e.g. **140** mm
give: **33.5** mm
